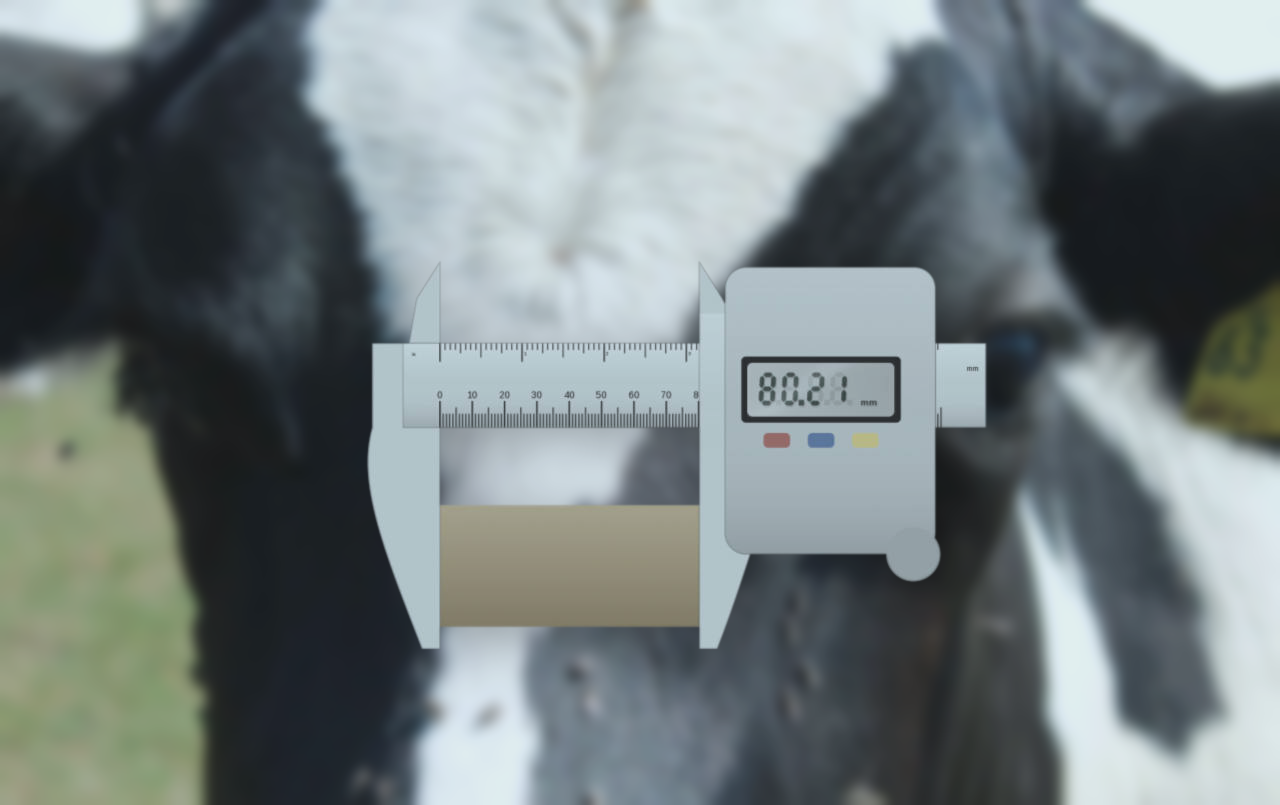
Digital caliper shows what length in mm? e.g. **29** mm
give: **80.21** mm
